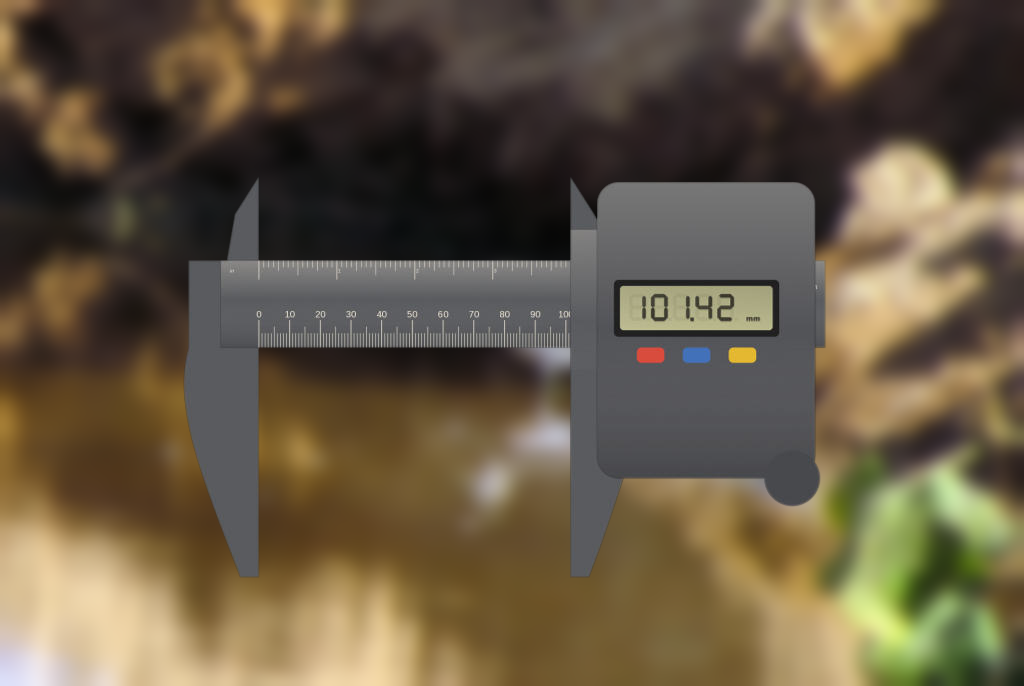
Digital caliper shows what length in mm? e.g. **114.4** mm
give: **101.42** mm
